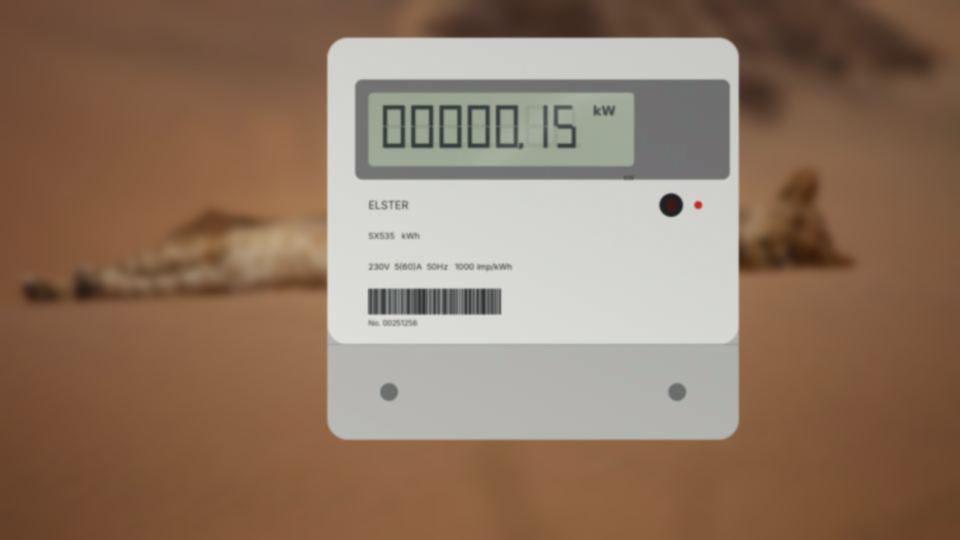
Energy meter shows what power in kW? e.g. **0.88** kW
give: **0.15** kW
